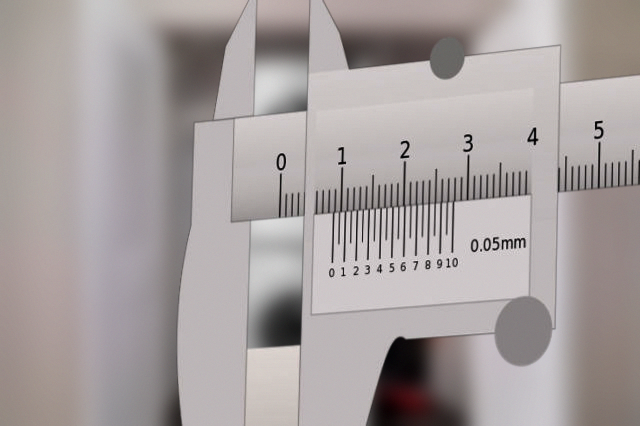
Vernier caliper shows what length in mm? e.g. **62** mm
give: **8.8** mm
